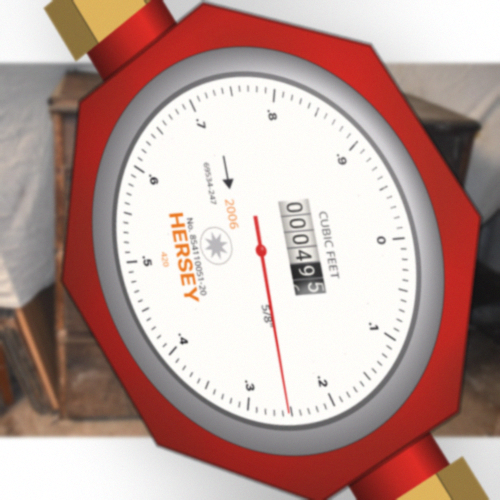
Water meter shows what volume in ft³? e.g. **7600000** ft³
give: **495.25** ft³
